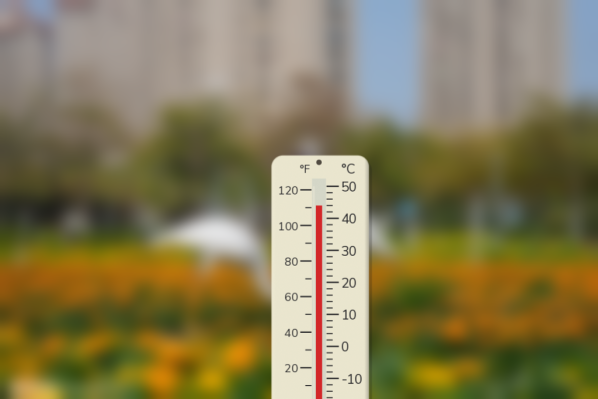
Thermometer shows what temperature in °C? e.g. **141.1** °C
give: **44** °C
